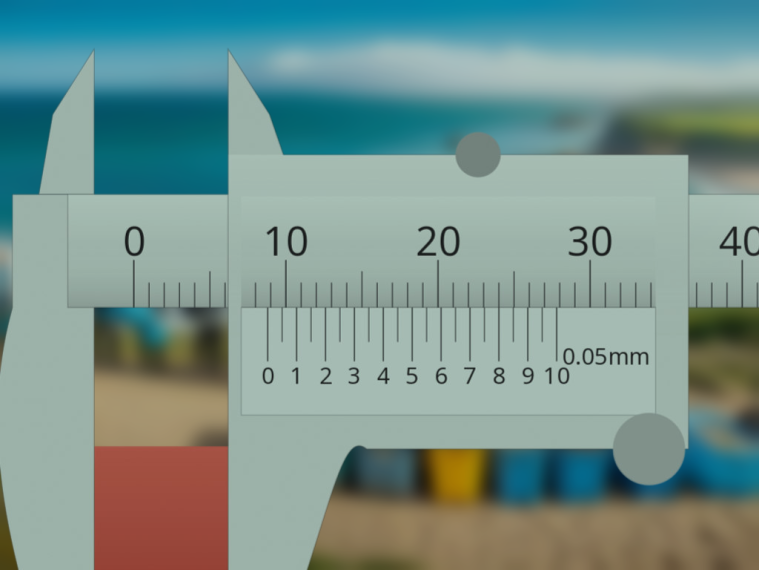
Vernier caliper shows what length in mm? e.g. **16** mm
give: **8.8** mm
